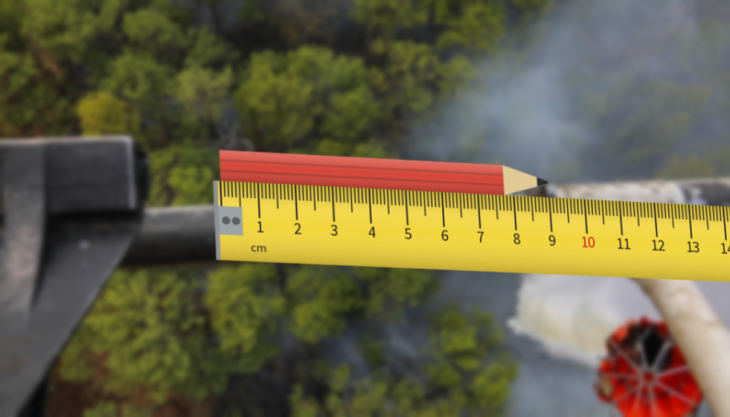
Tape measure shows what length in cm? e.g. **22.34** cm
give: **9** cm
